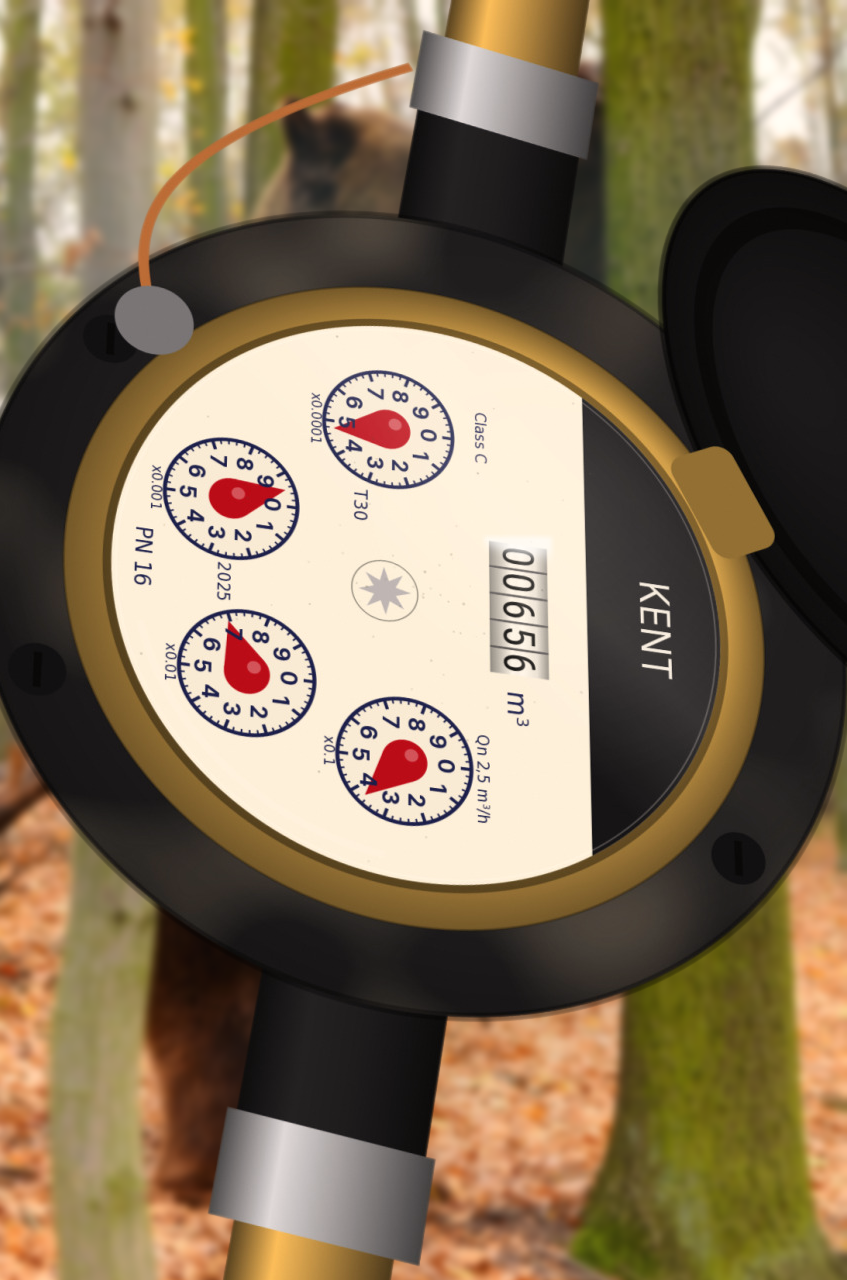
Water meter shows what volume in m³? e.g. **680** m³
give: **656.3694** m³
